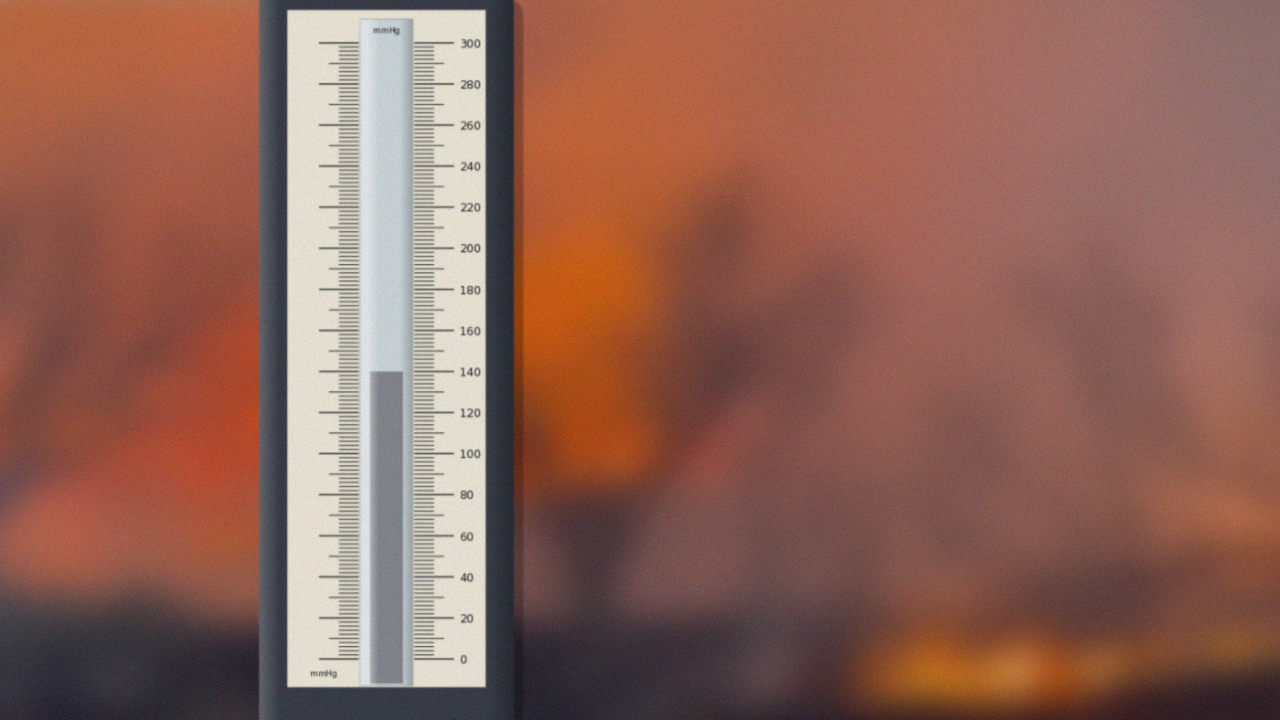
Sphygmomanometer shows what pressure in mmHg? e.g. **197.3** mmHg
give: **140** mmHg
